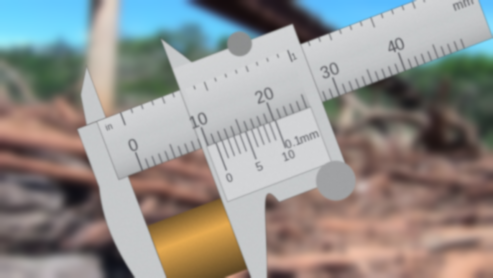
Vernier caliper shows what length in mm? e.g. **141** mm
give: **11.2** mm
